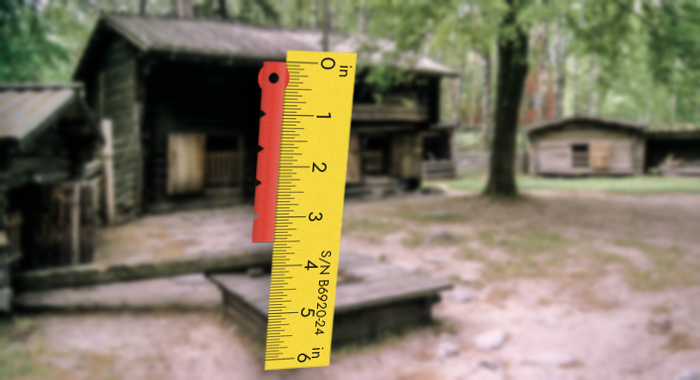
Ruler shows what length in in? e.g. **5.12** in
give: **3.5** in
